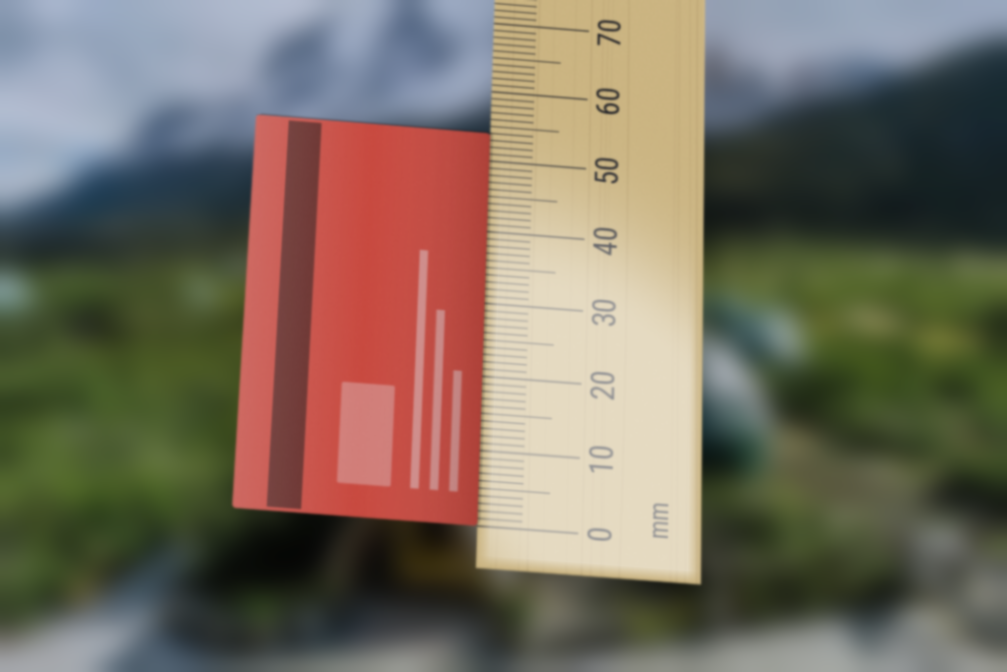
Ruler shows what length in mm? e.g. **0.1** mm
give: **54** mm
